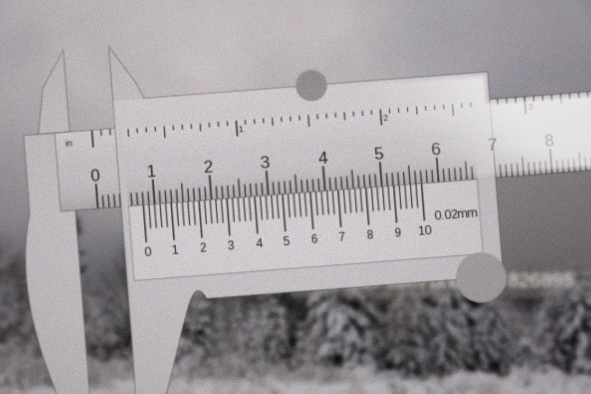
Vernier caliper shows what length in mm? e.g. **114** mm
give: **8.0** mm
